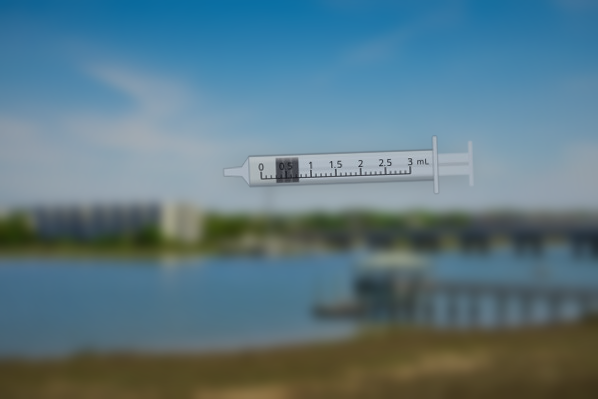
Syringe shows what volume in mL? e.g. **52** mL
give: **0.3** mL
